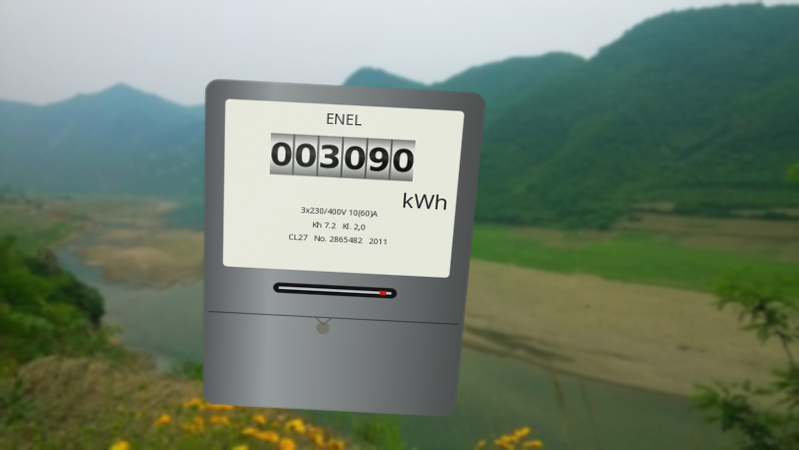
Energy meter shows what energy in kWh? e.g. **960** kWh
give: **3090** kWh
